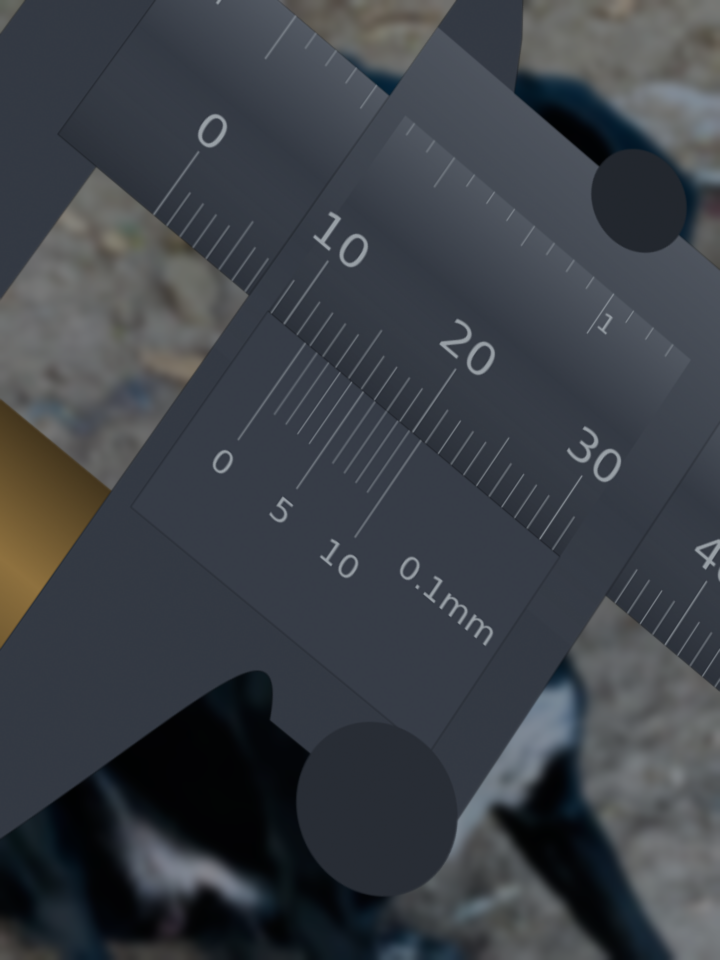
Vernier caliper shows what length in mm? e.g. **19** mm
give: **11.7** mm
